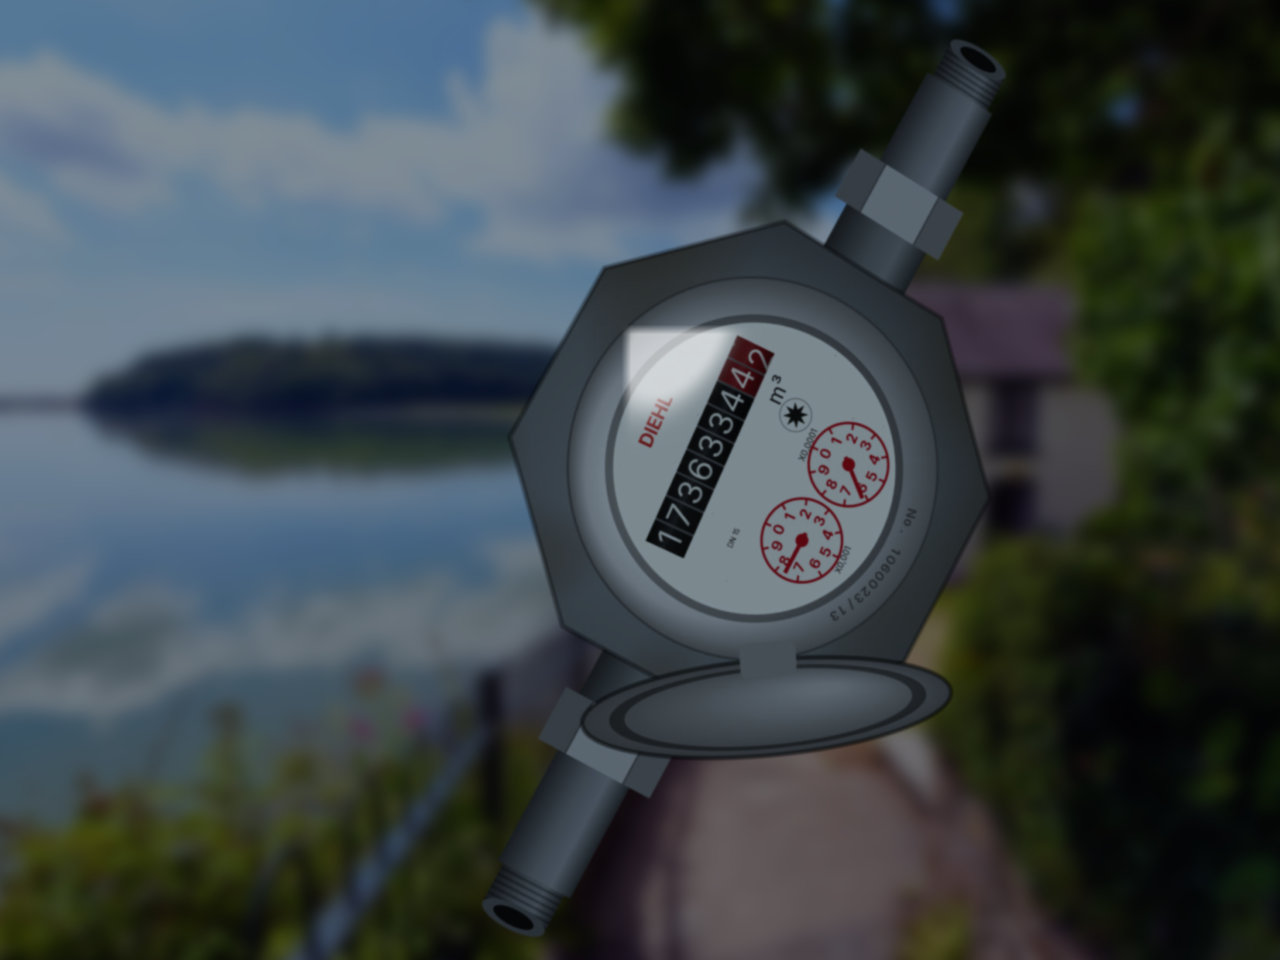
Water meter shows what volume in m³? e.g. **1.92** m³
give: **1736334.4176** m³
